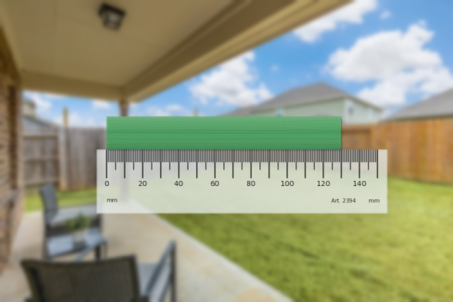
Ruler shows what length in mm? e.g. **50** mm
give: **130** mm
